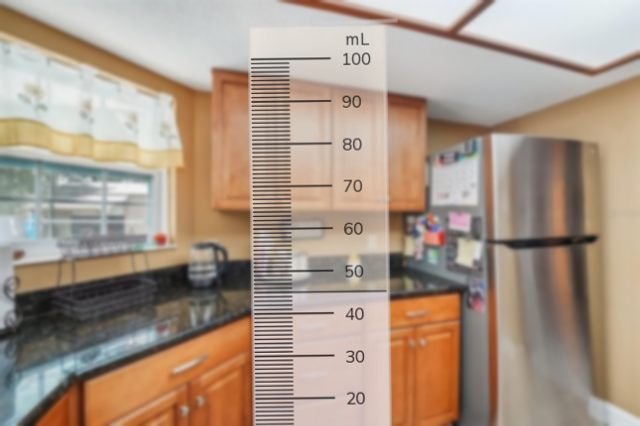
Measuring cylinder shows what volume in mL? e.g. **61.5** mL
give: **45** mL
